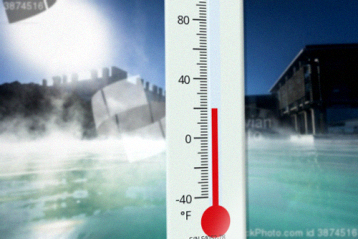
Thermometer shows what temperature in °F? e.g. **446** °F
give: **20** °F
